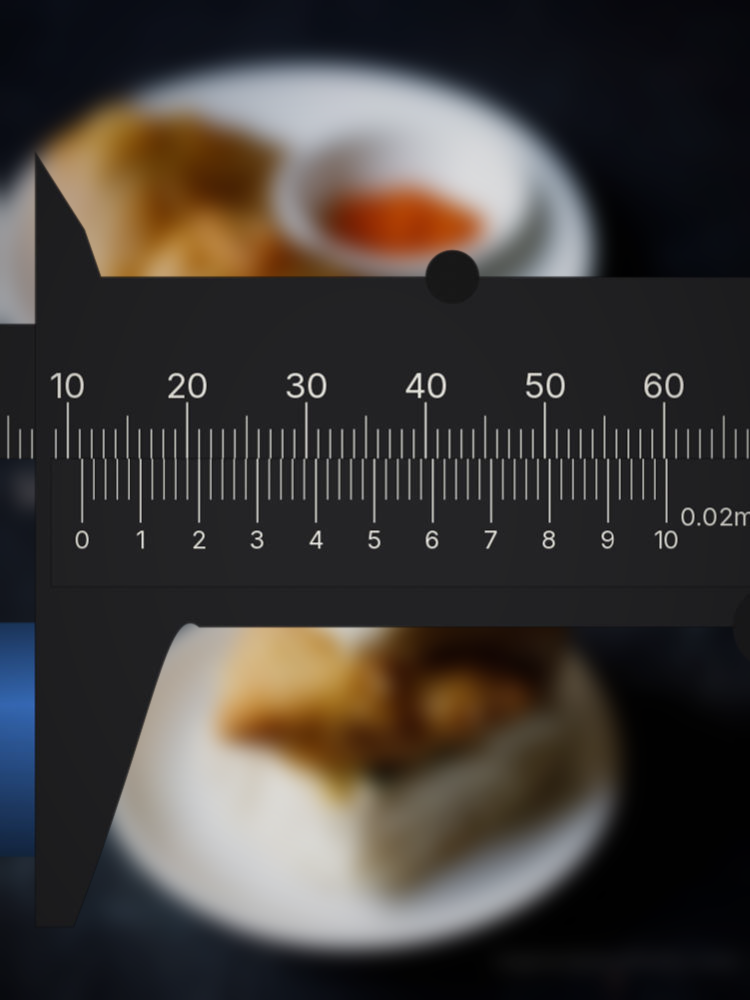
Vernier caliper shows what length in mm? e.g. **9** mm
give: **11.2** mm
